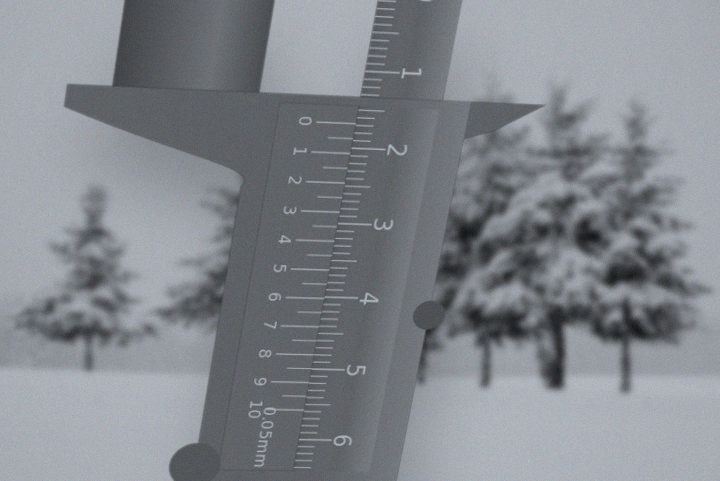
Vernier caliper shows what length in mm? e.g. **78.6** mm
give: **16.8** mm
